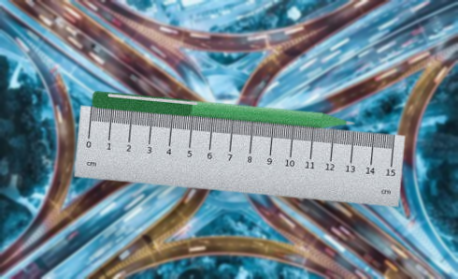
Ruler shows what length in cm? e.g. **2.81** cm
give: **13** cm
